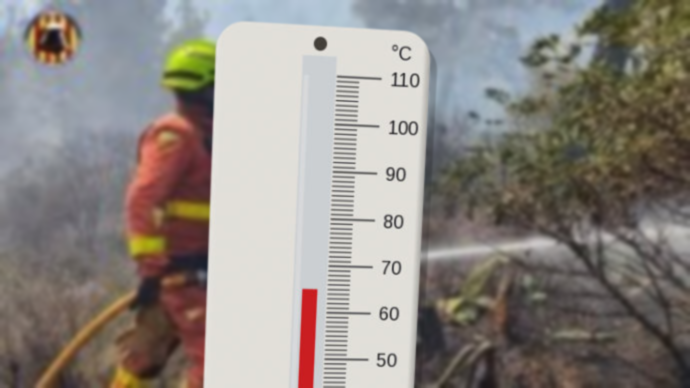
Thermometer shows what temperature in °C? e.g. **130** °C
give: **65** °C
